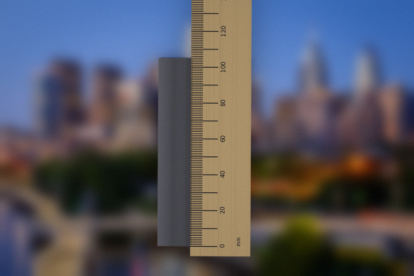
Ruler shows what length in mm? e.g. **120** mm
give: **105** mm
